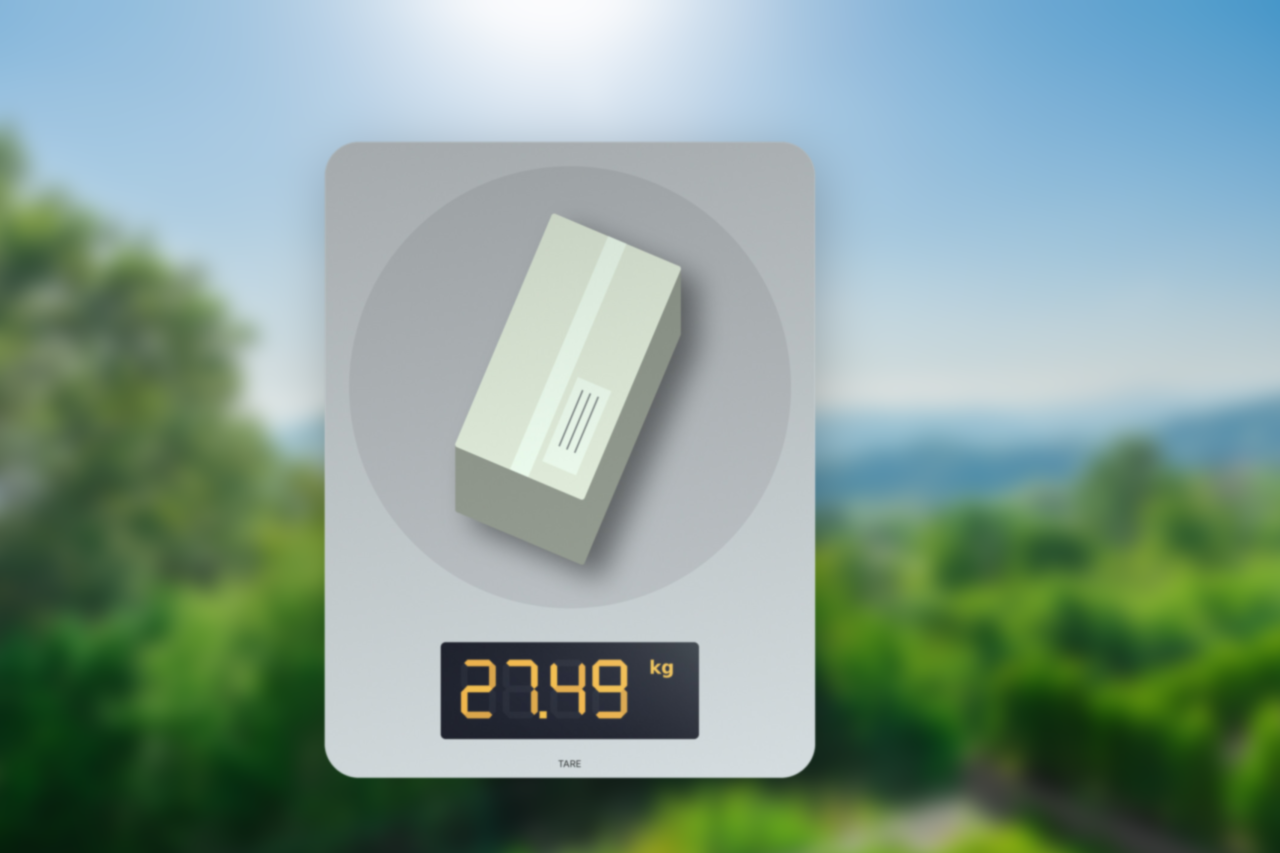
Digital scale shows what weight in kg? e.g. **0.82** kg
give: **27.49** kg
